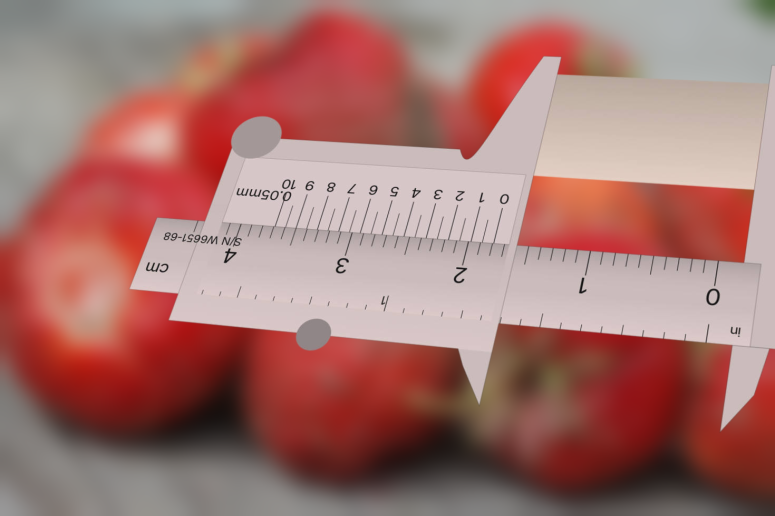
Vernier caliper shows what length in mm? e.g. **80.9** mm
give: **17.9** mm
